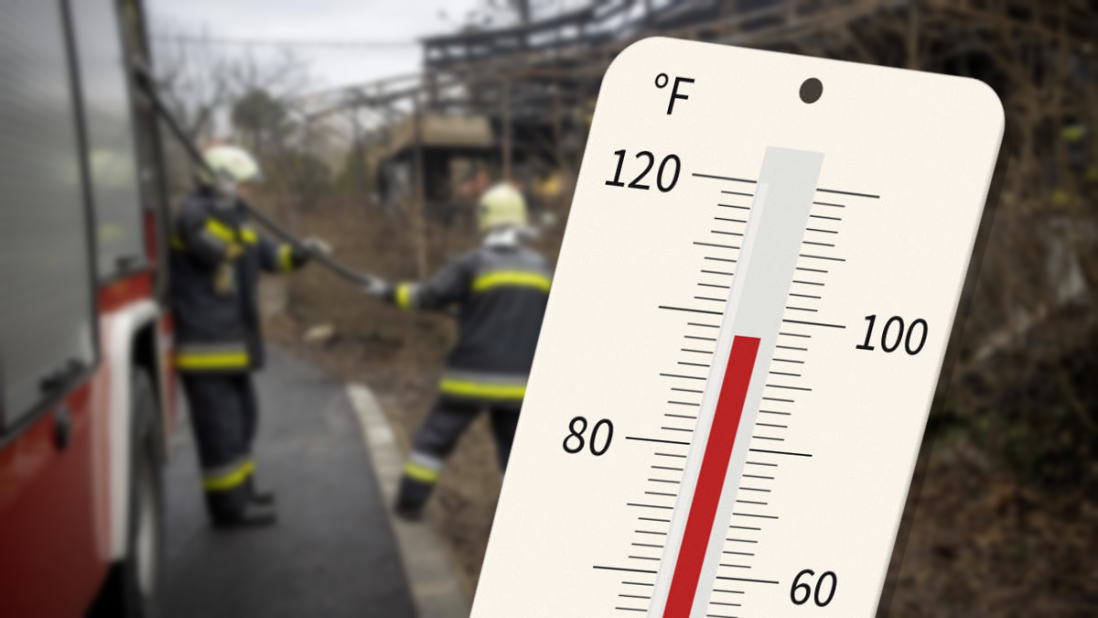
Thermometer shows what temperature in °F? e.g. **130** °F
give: **97** °F
